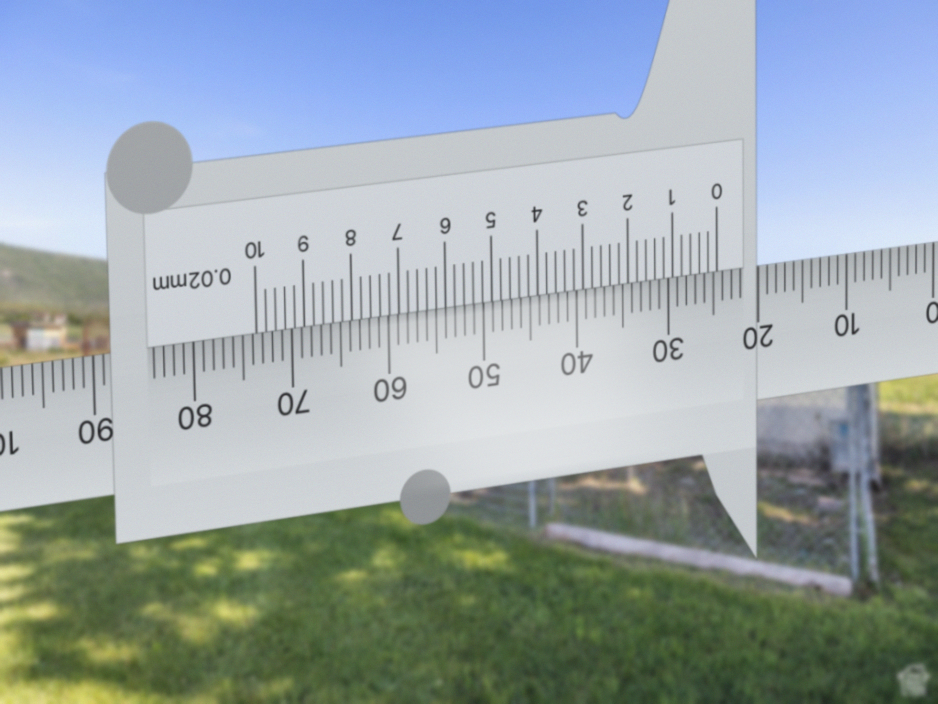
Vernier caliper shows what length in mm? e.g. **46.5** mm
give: **24.6** mm
